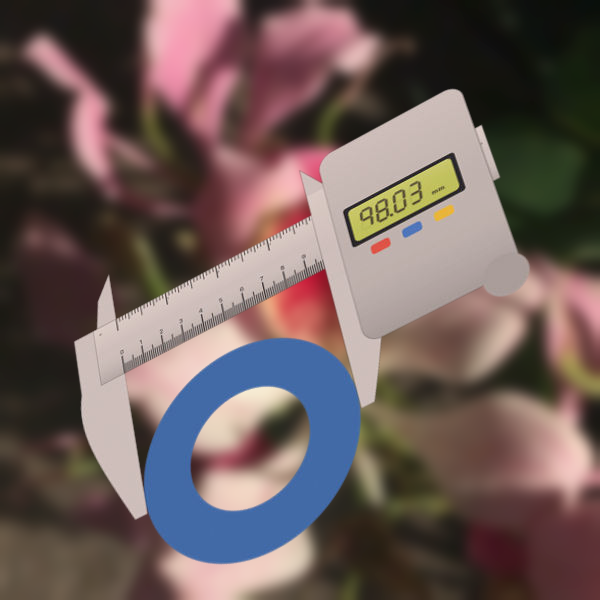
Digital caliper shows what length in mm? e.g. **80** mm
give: **98.03** mm
